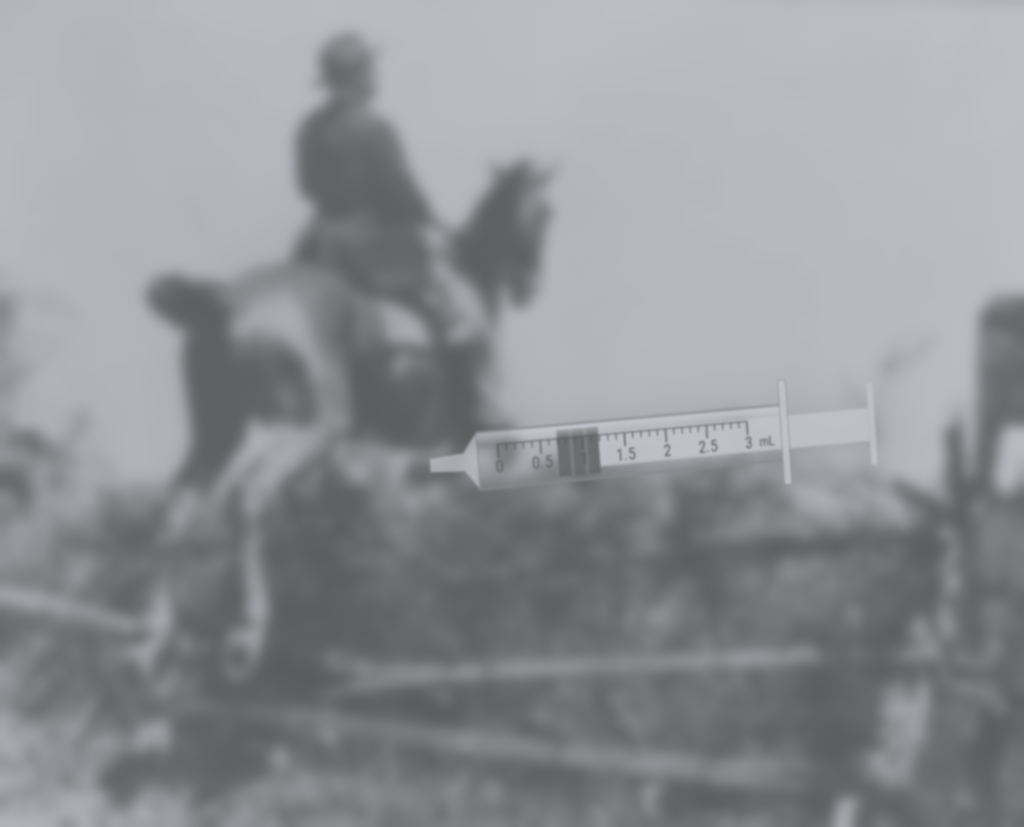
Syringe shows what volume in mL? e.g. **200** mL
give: **0.7** mL
